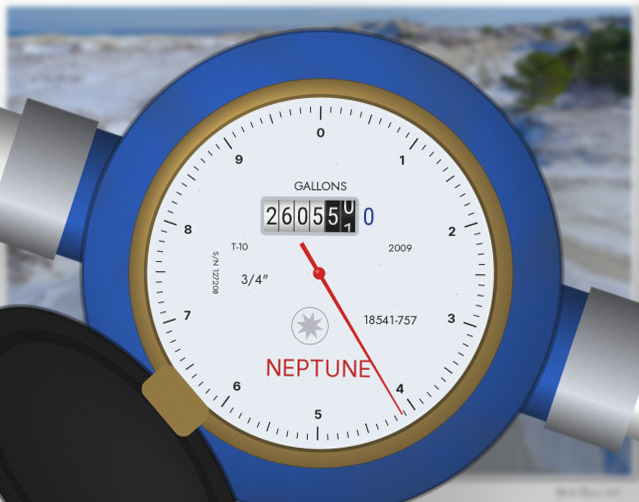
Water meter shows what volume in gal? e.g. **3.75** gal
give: **2605504.1** gal
